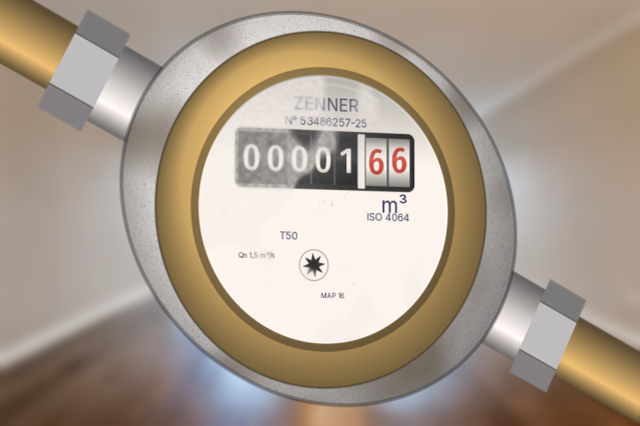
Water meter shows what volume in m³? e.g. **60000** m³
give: **1.66** m³
